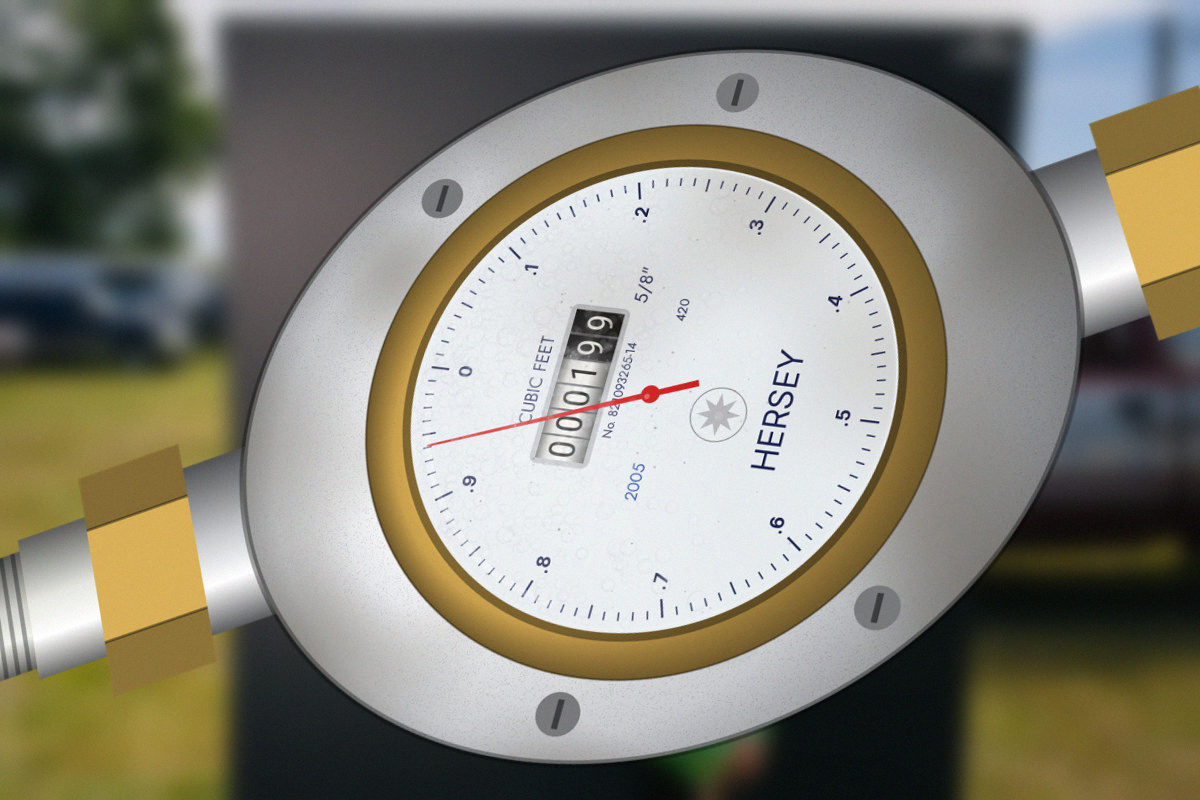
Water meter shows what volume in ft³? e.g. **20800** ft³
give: **198.94** ft³
